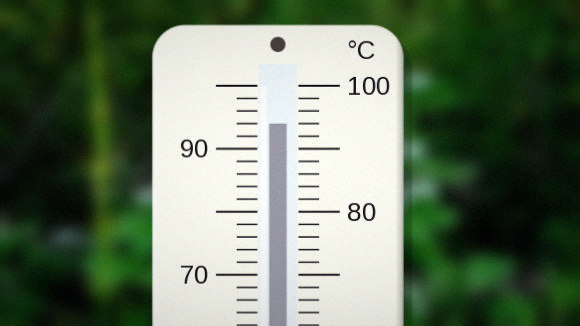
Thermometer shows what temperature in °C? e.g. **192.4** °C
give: **94** °C
